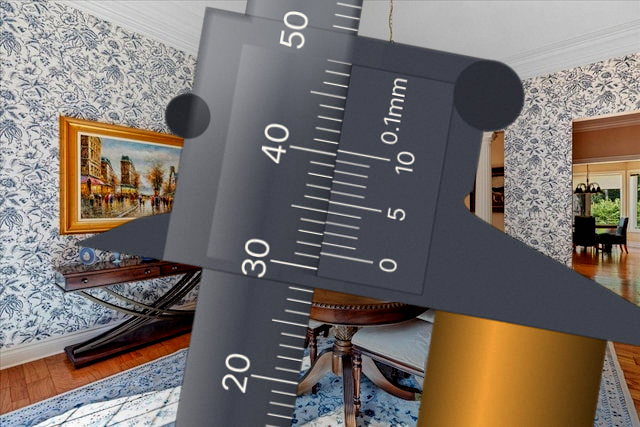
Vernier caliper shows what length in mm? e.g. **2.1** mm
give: **31.4** mm
